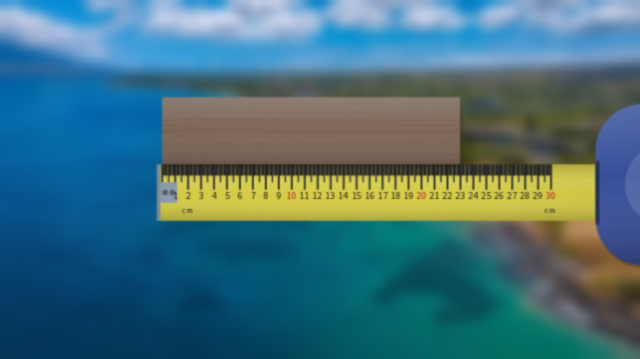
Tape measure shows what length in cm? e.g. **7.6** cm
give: **23** cm
